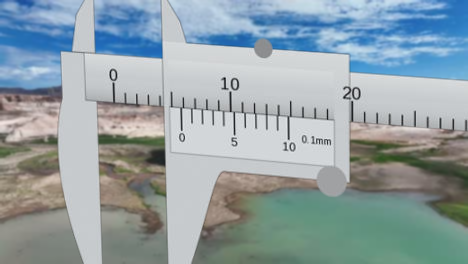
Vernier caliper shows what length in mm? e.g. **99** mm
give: **5.8** mm
